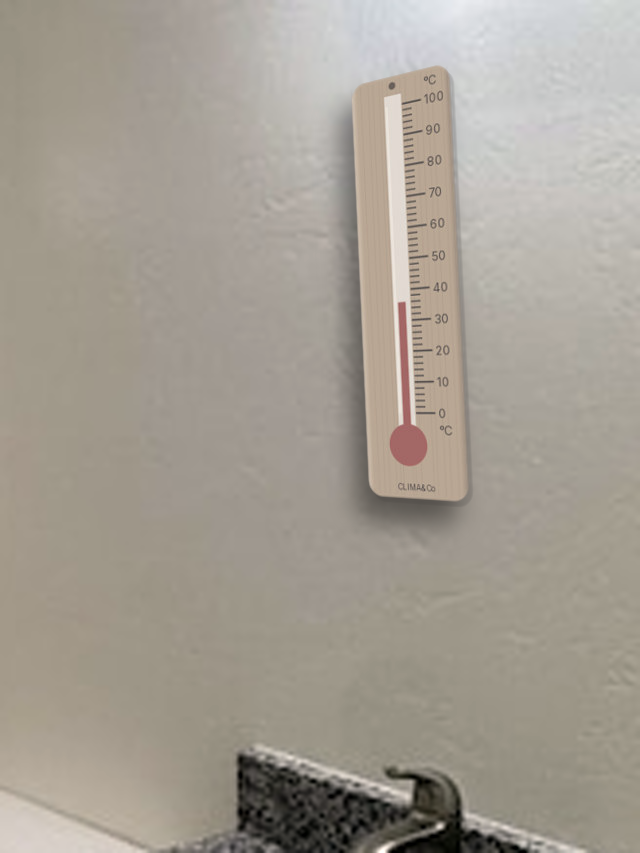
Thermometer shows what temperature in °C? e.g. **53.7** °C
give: **36** °C
